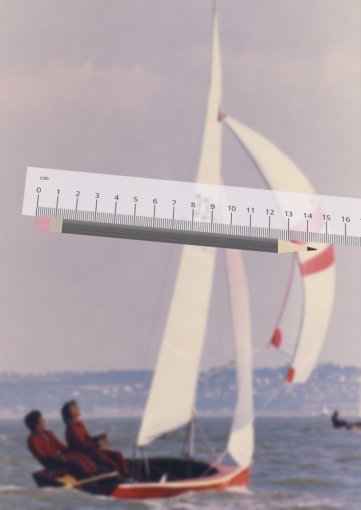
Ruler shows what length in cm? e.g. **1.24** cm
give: **14.5** cm
